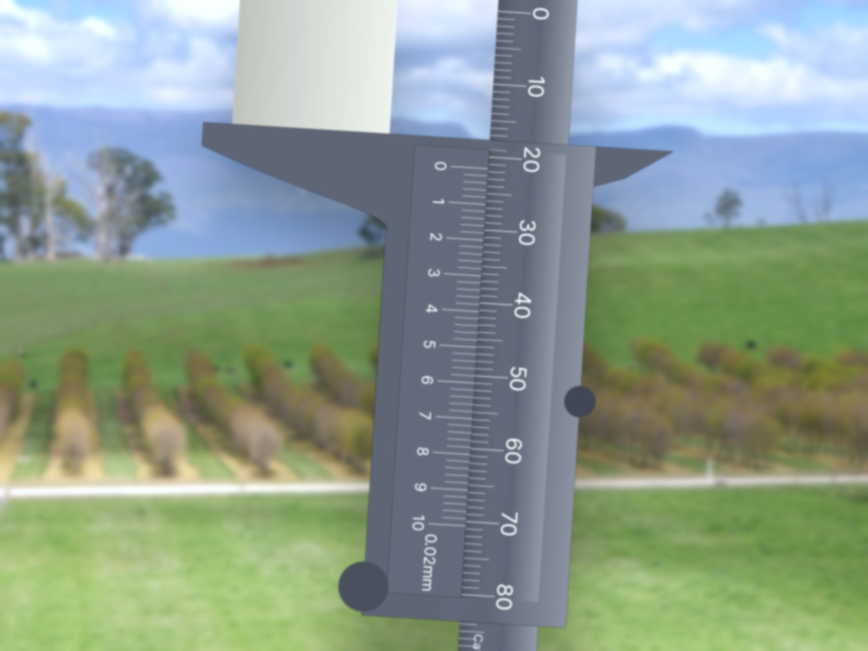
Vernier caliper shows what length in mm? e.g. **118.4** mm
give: **21.6** mm
